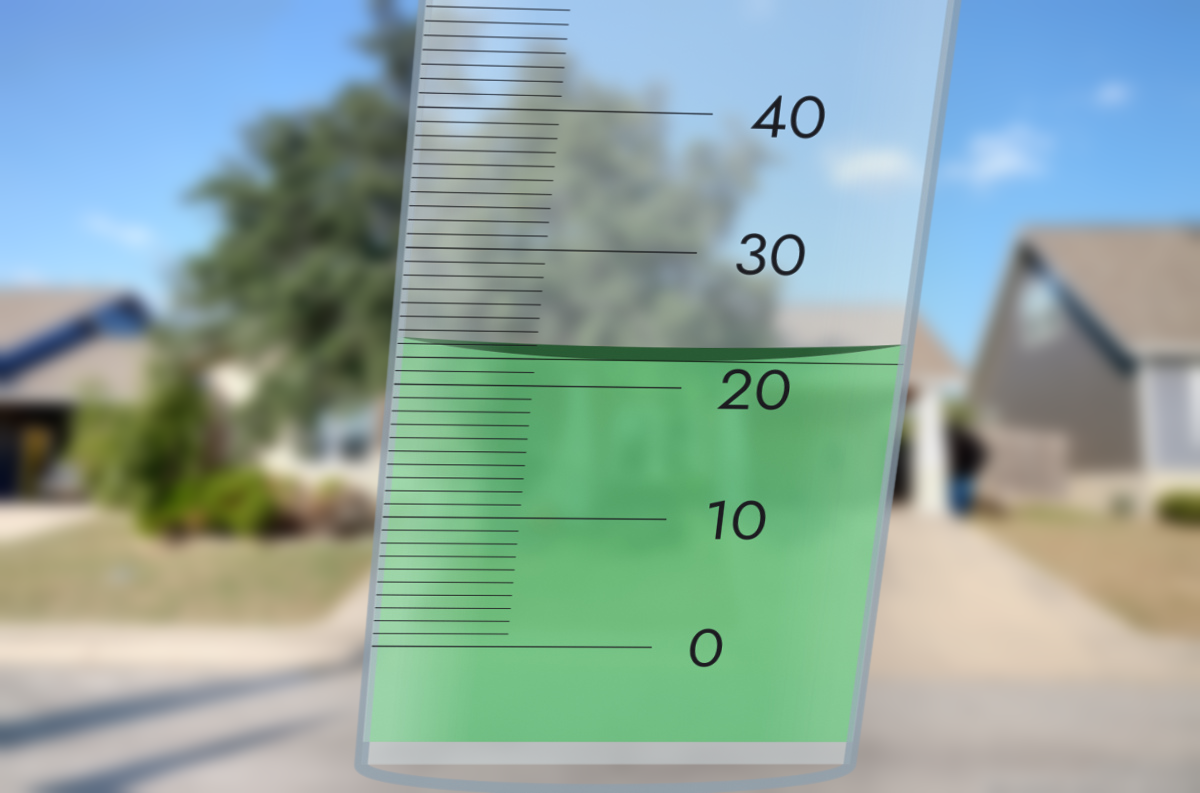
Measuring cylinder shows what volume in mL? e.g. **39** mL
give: **22** mL
